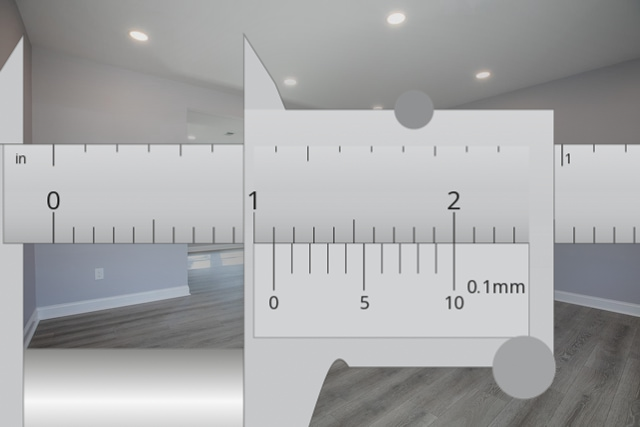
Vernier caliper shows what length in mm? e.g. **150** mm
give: **11.0** mm
